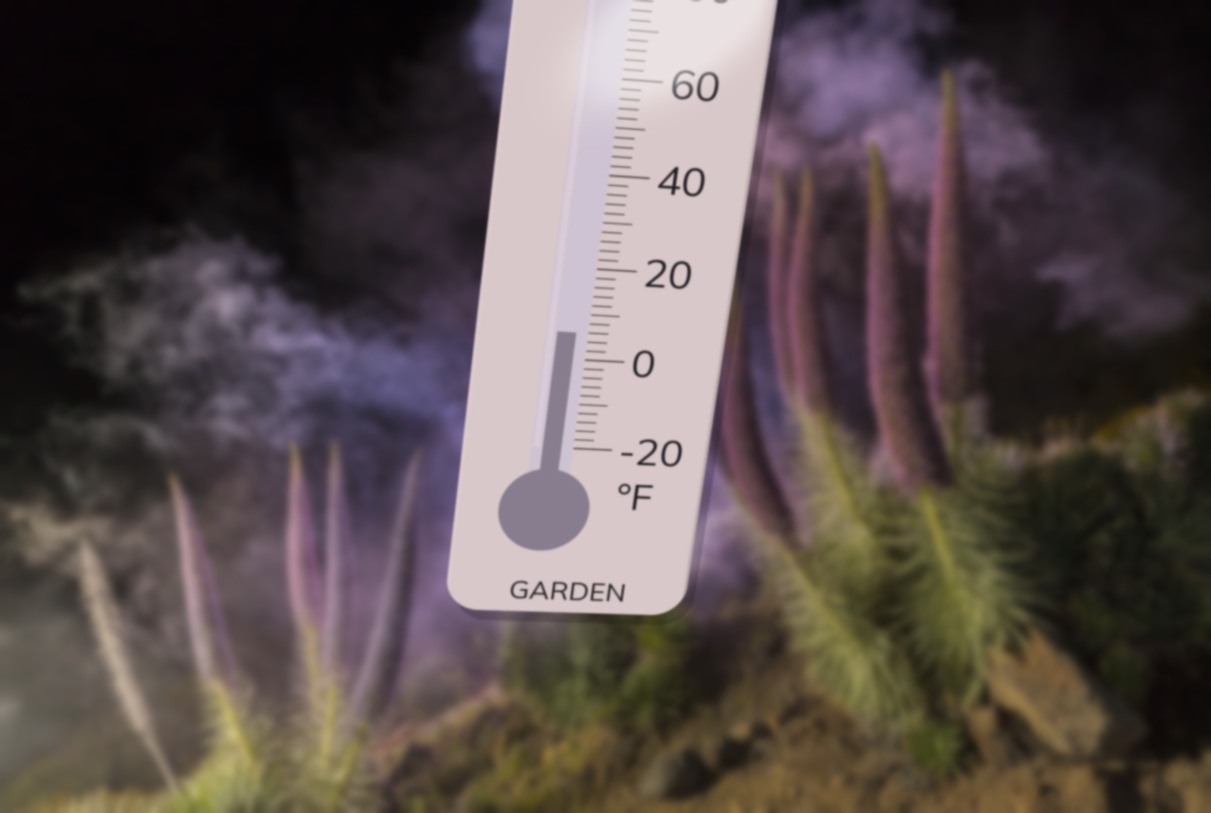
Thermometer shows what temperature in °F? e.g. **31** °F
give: **6** °F
